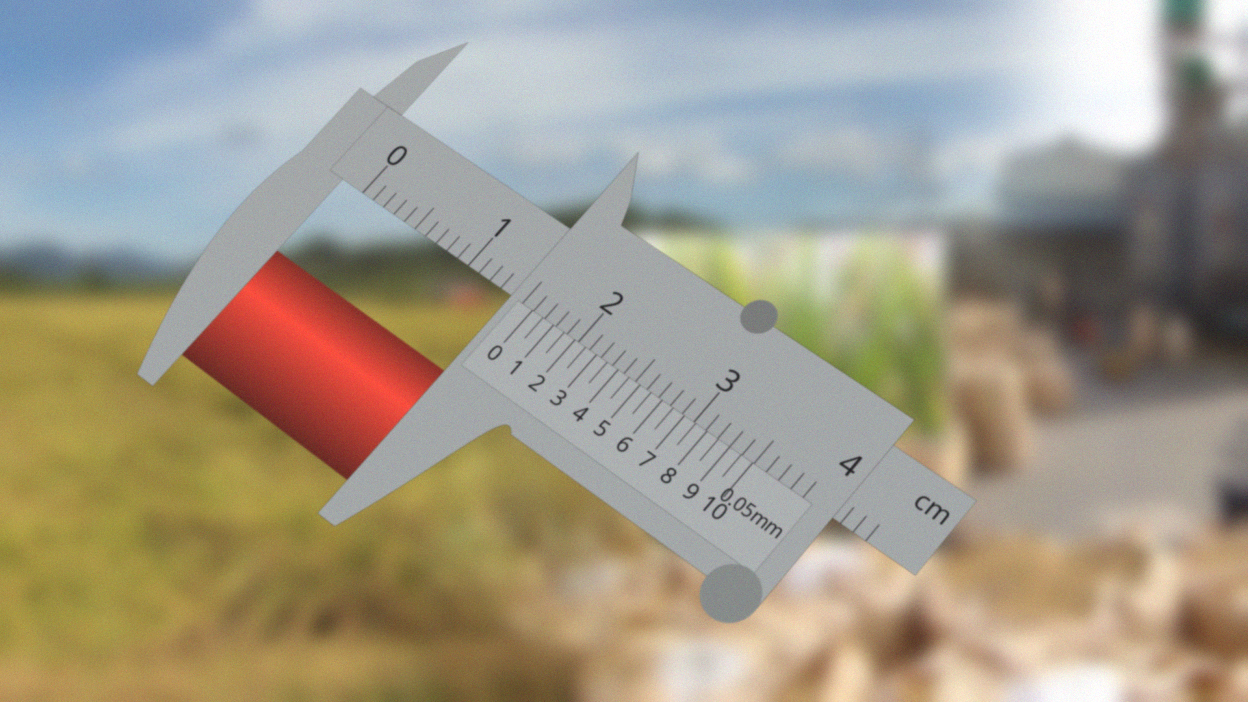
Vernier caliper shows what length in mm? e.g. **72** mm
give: **15.9** mm
